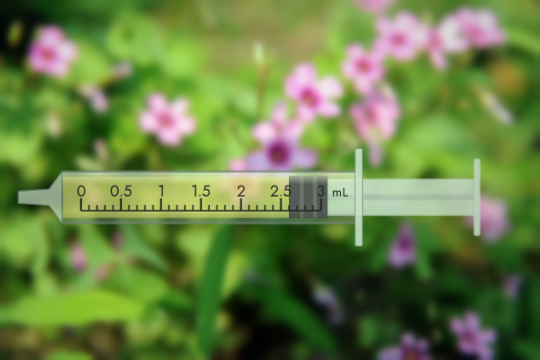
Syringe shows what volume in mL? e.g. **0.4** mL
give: **2.6** mL
